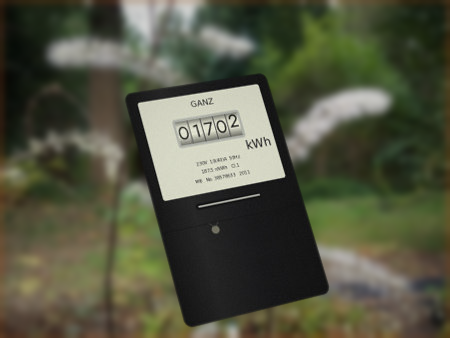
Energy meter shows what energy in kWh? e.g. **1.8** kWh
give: **1702** kWh
